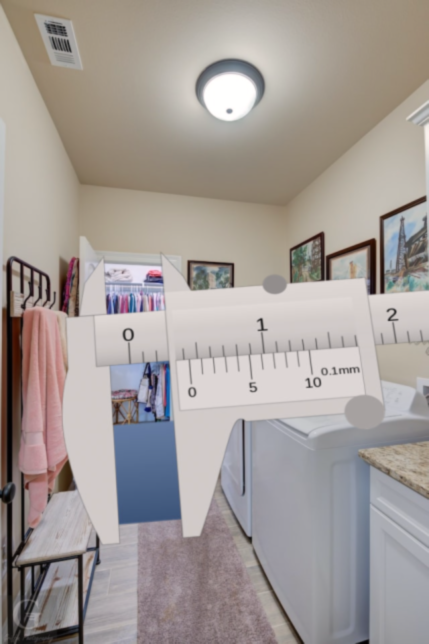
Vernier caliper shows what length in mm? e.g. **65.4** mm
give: **4.4** mm
